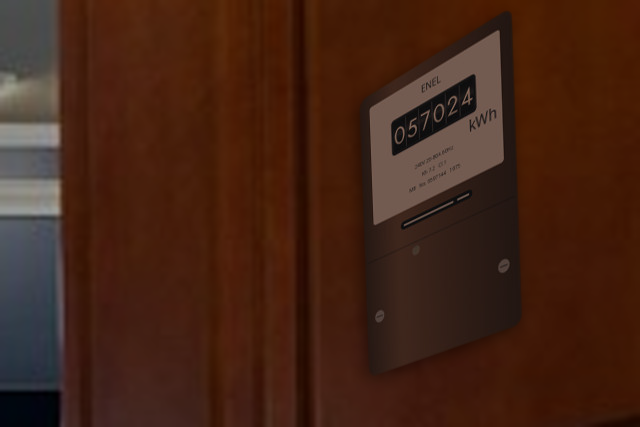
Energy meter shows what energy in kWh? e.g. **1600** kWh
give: **57024** kWh
